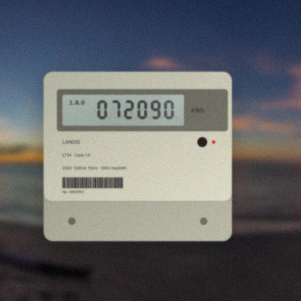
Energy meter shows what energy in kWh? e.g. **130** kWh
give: **72090** kWh
